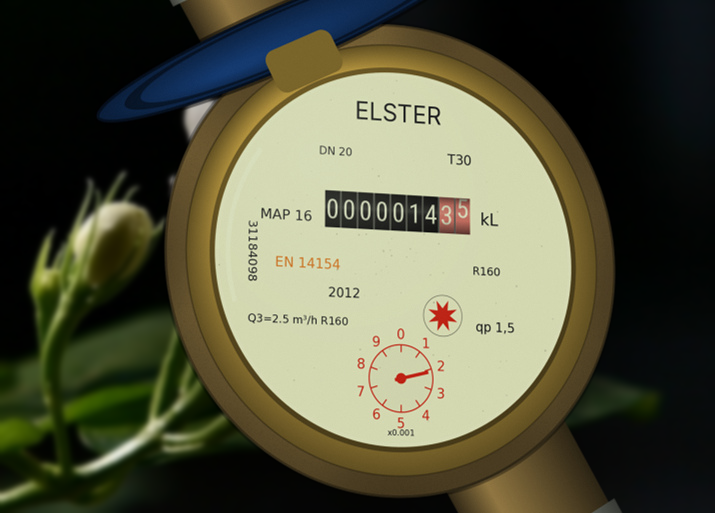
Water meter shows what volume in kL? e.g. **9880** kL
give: **14.352** kL
